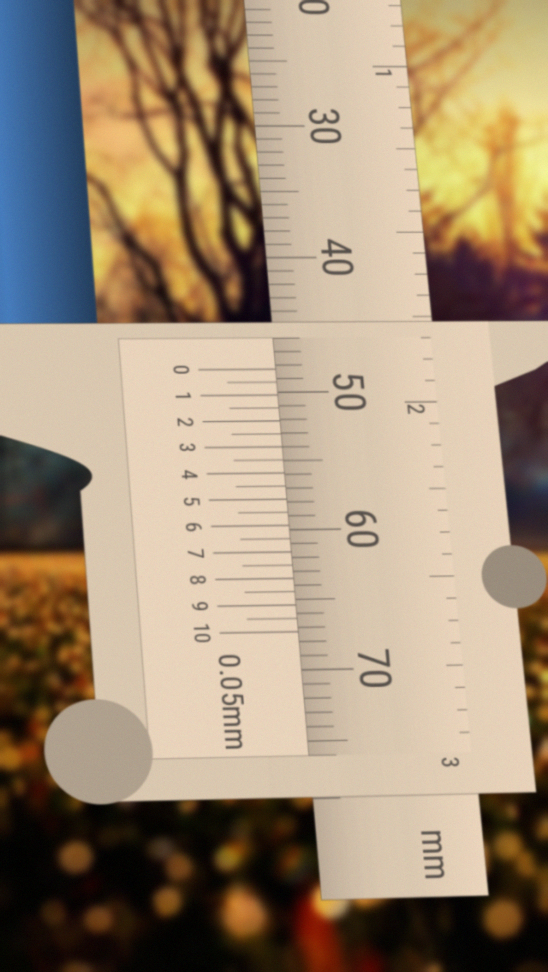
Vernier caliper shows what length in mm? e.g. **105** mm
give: **48.3** mm
